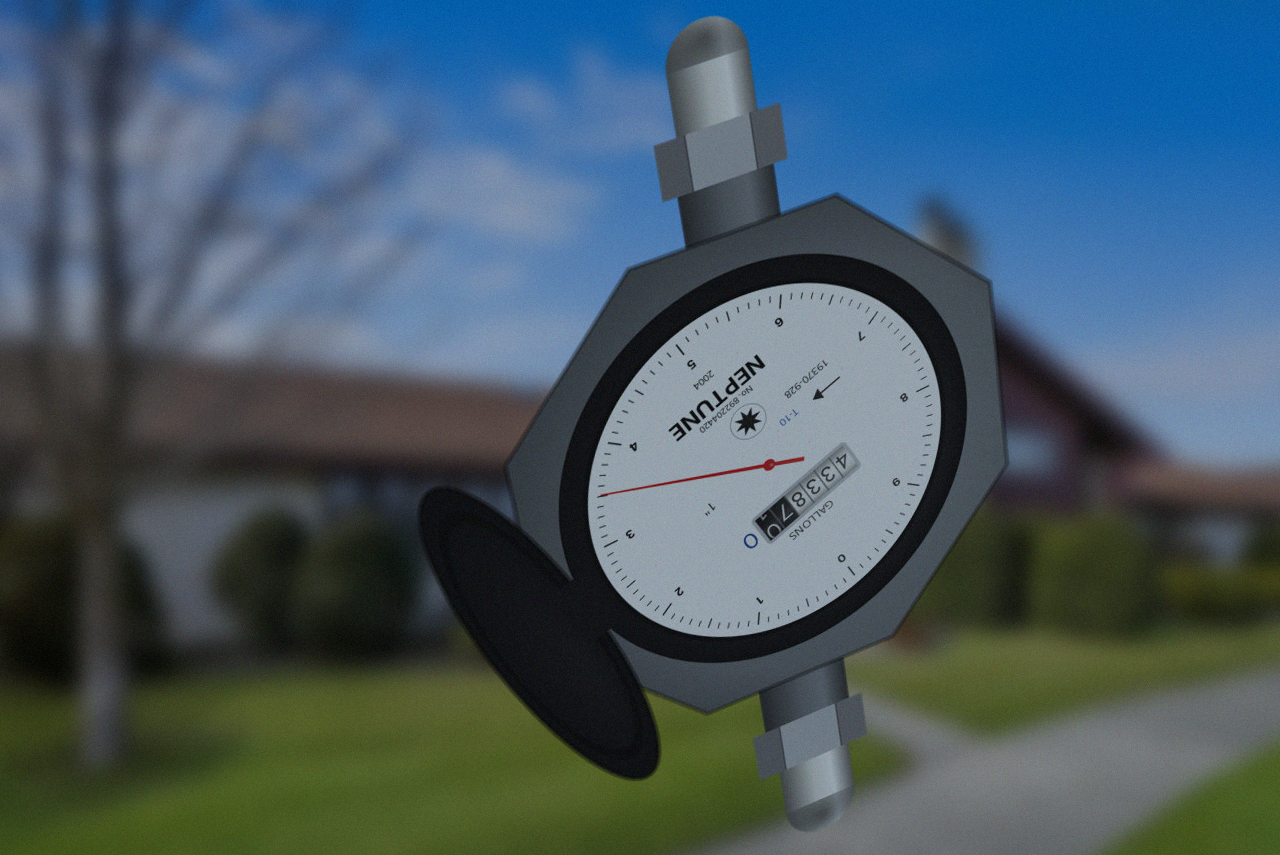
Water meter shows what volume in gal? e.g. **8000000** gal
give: **4338703.5** gal
